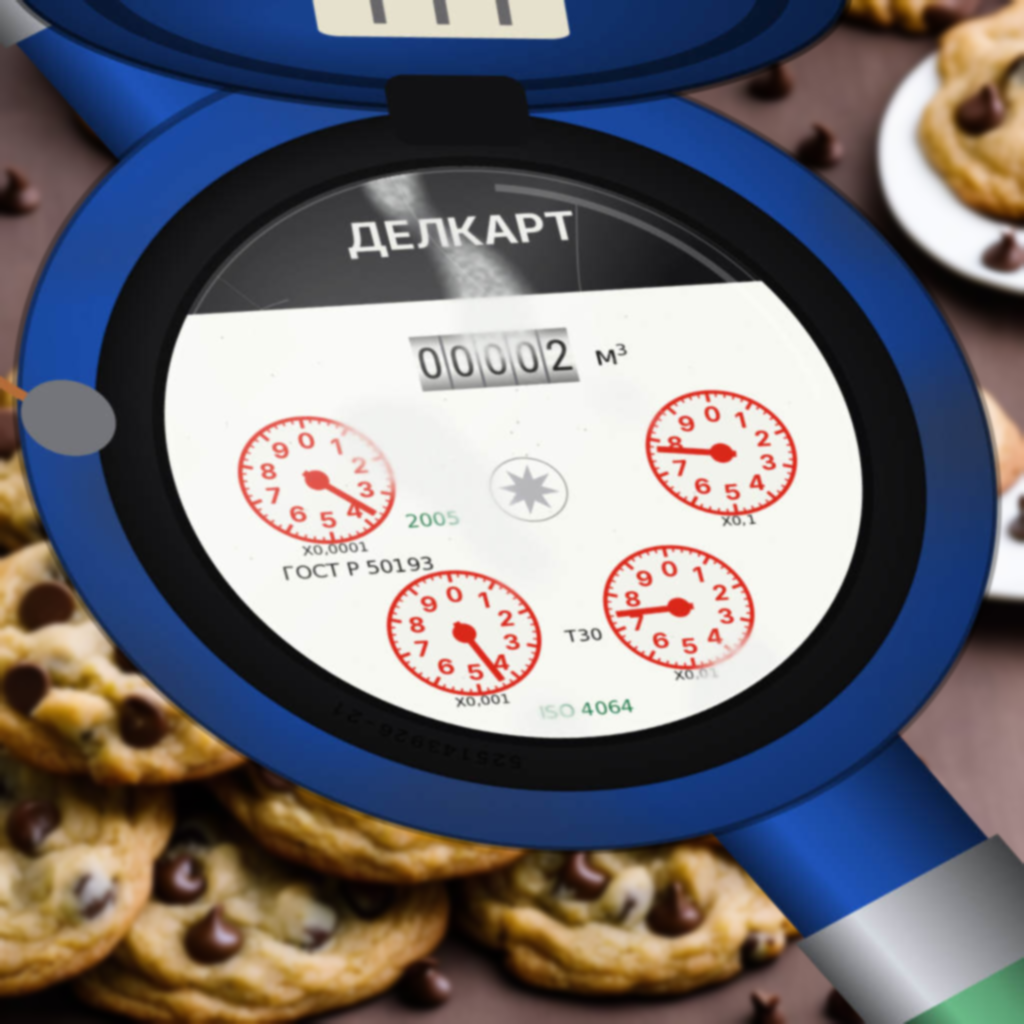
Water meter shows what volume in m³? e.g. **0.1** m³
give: **2.7743** m³
